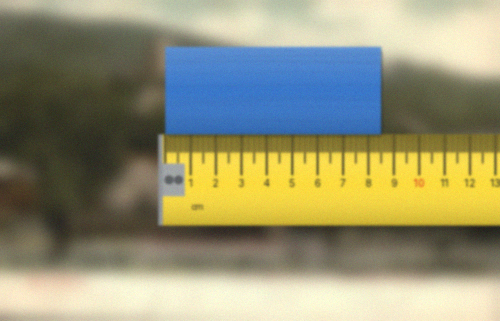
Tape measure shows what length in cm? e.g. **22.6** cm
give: **8.5** cm
